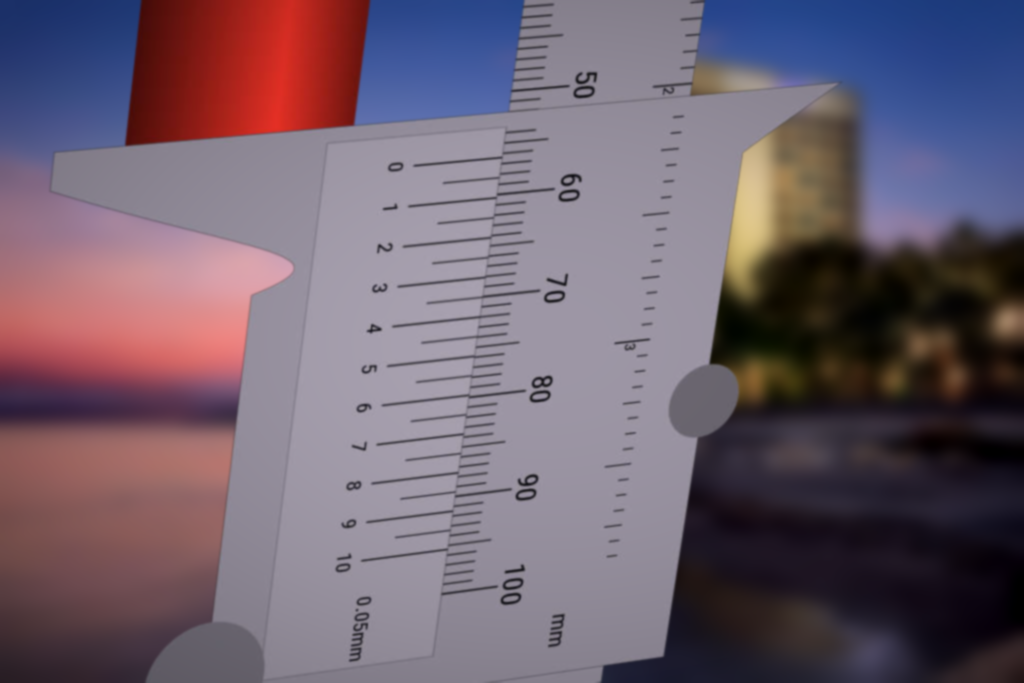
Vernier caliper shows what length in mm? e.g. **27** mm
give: **56.4** mm
